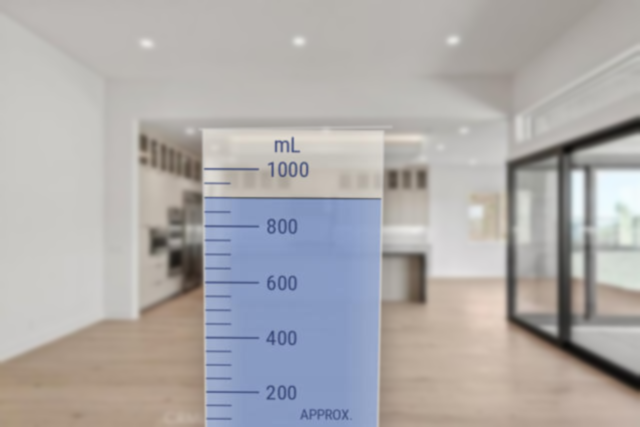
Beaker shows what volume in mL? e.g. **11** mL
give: **900** mL
